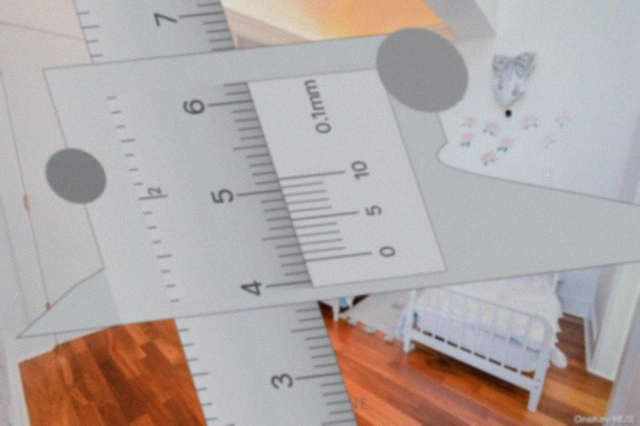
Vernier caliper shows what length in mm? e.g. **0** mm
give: **42.2** mm
